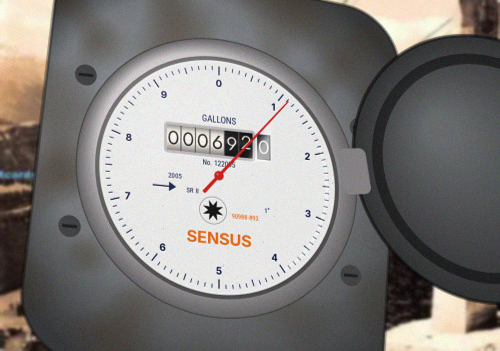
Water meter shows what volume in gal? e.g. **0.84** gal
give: **6921.1** gal
